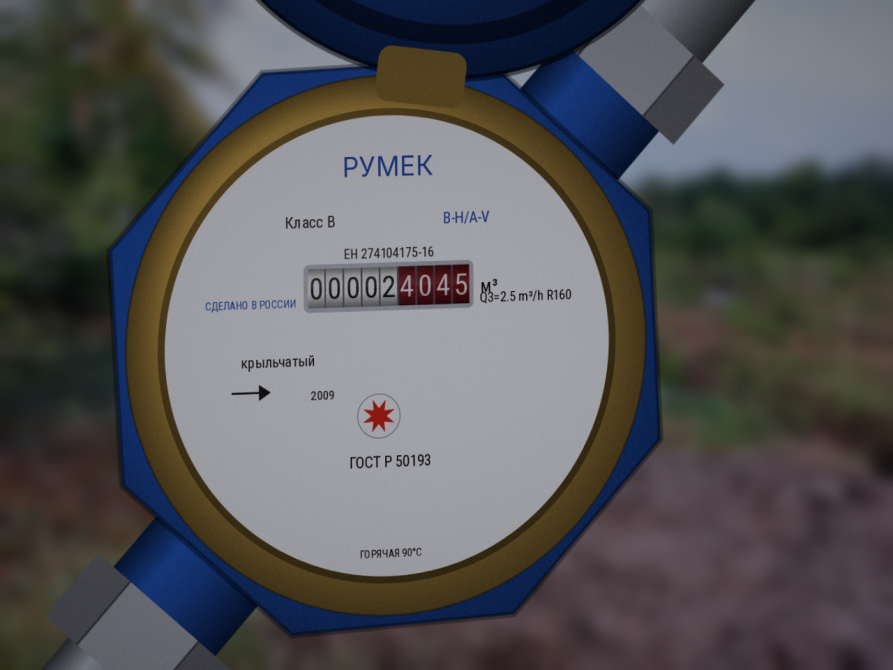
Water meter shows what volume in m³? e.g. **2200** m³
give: **2.4045** m³
